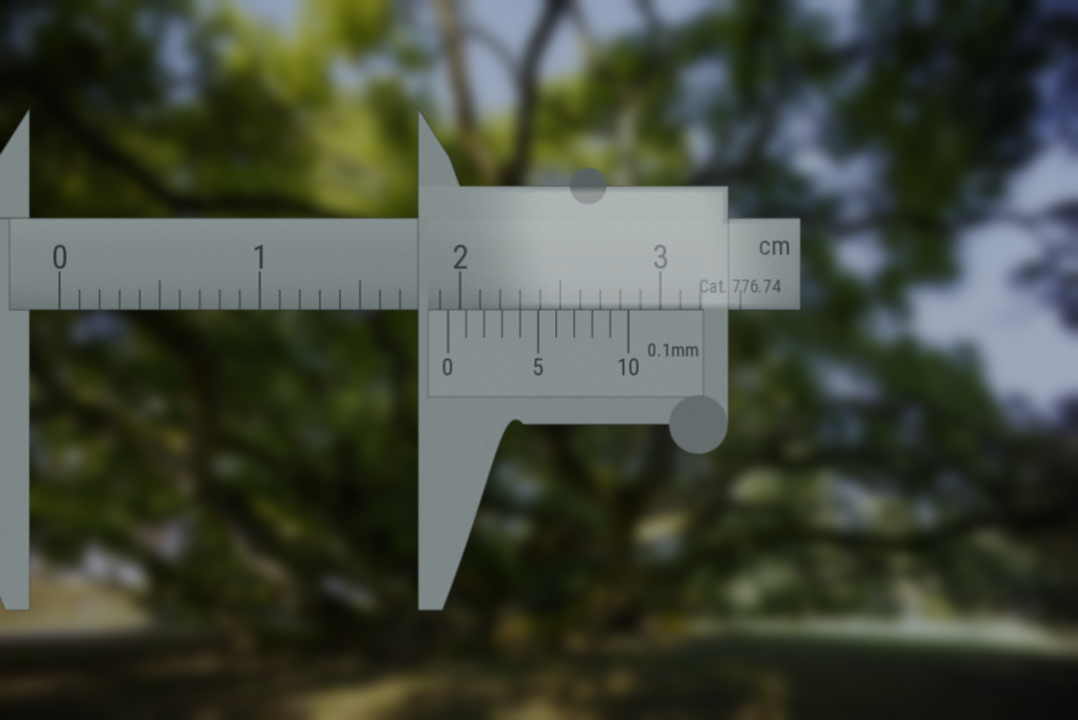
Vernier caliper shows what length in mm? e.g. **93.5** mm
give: **19.4** mm
